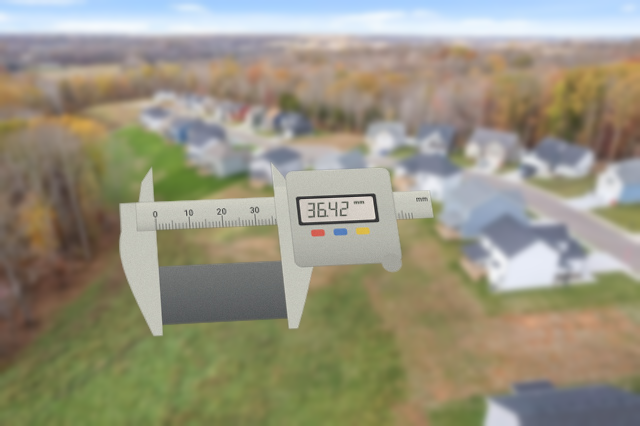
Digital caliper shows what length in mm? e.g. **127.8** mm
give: **36.42** mm
